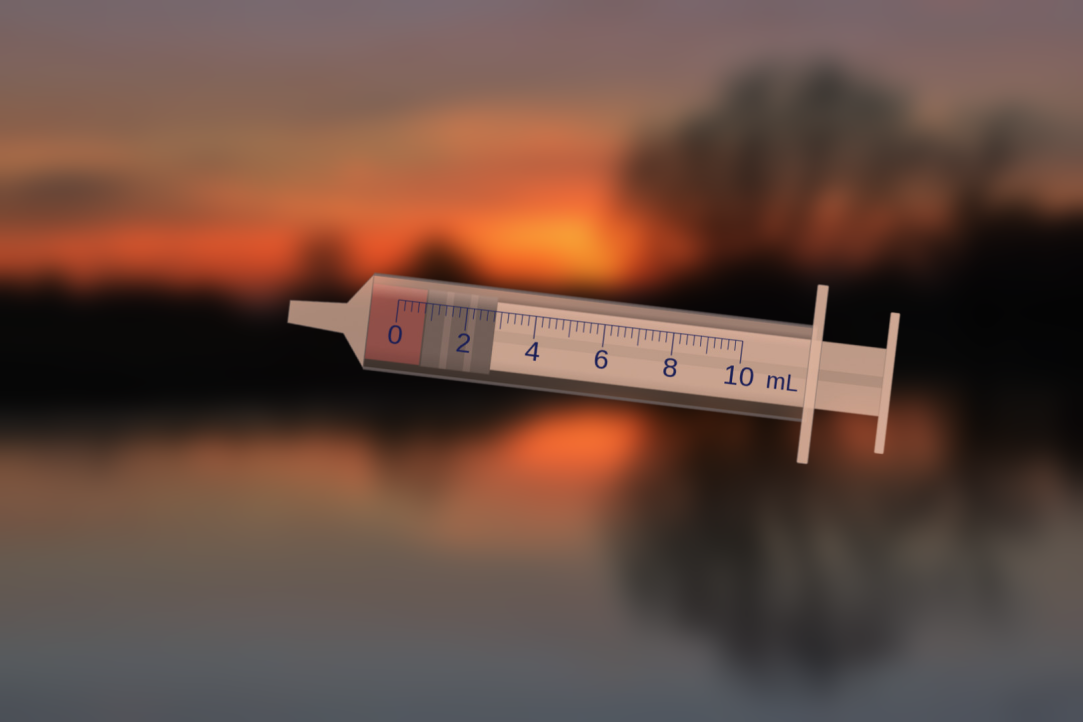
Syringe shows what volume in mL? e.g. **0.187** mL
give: **0.8** mL
